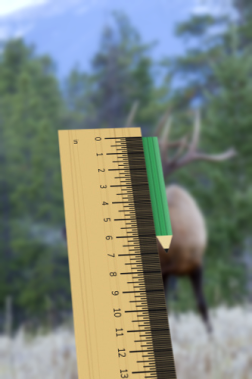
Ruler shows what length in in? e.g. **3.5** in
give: **7** in
